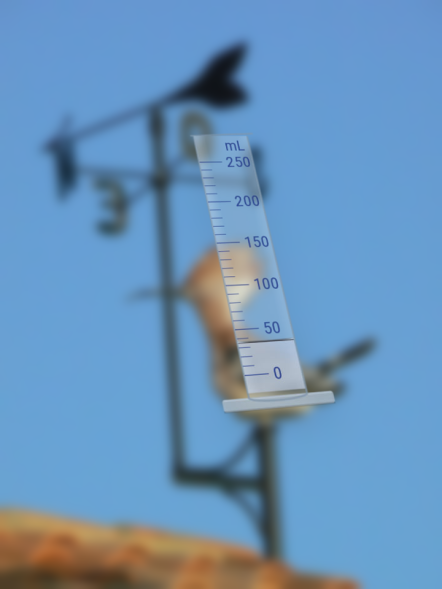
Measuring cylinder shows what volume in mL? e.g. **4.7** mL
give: **35** mL
